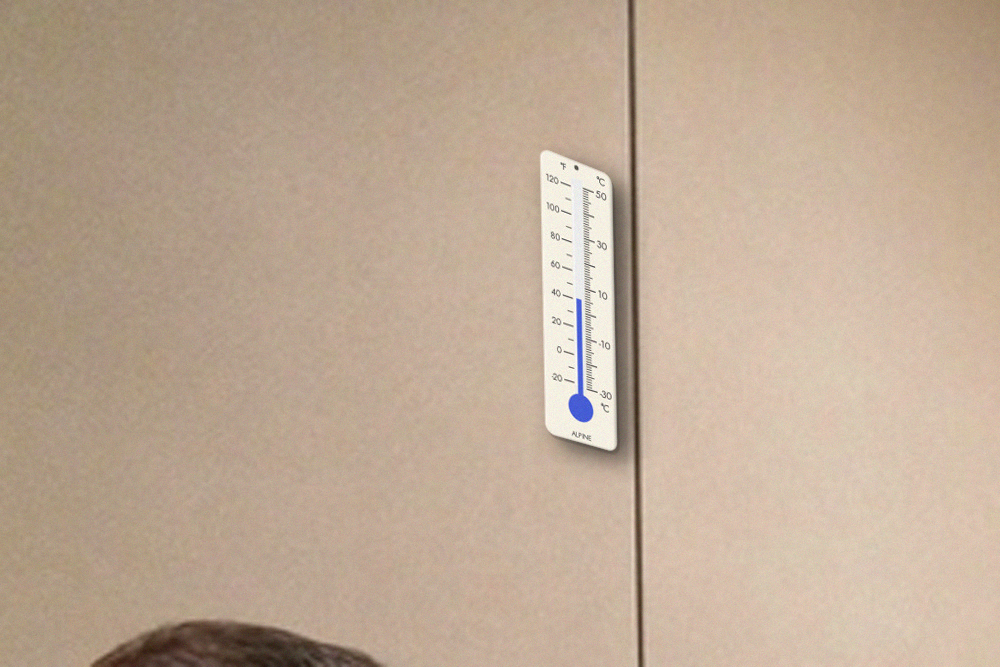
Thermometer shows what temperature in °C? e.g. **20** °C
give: **5** °C
